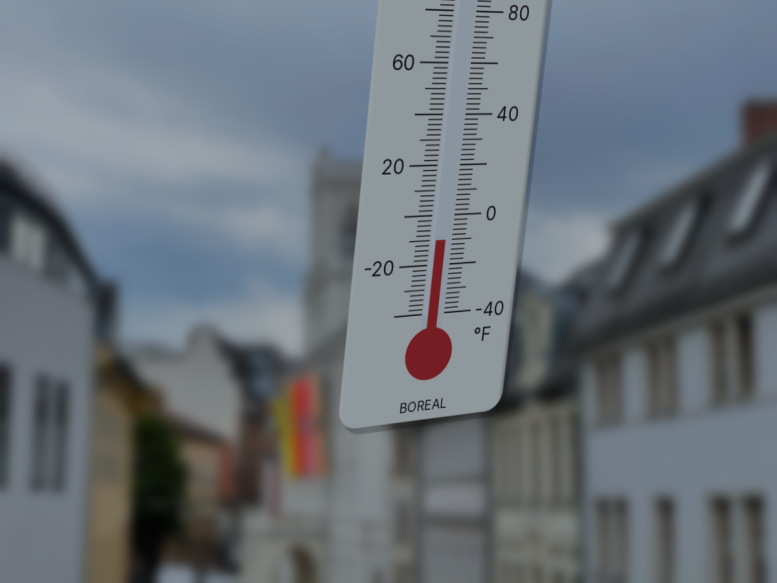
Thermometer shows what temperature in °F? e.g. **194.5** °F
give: **-10** °F
